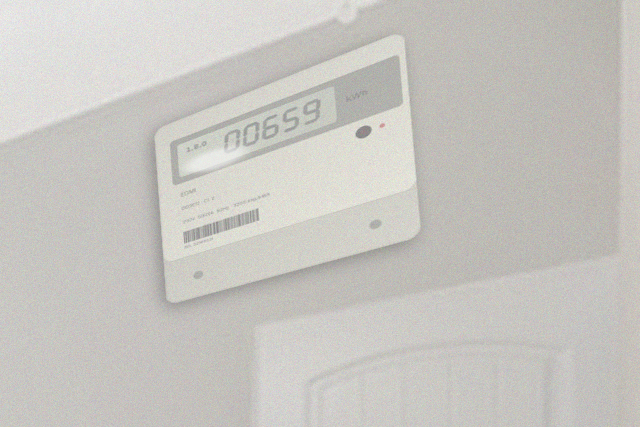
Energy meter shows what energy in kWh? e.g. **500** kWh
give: **659** kWh
